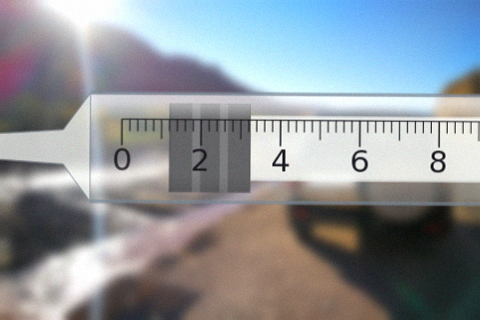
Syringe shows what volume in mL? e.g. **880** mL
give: **1.2** mL
